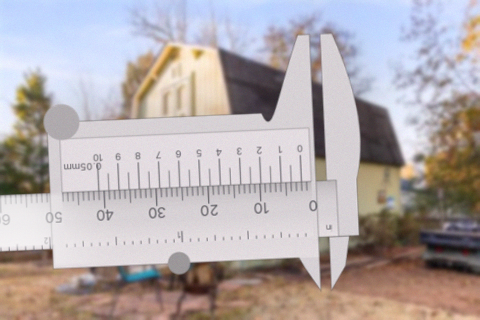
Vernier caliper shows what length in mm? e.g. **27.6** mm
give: **2.0** mm
